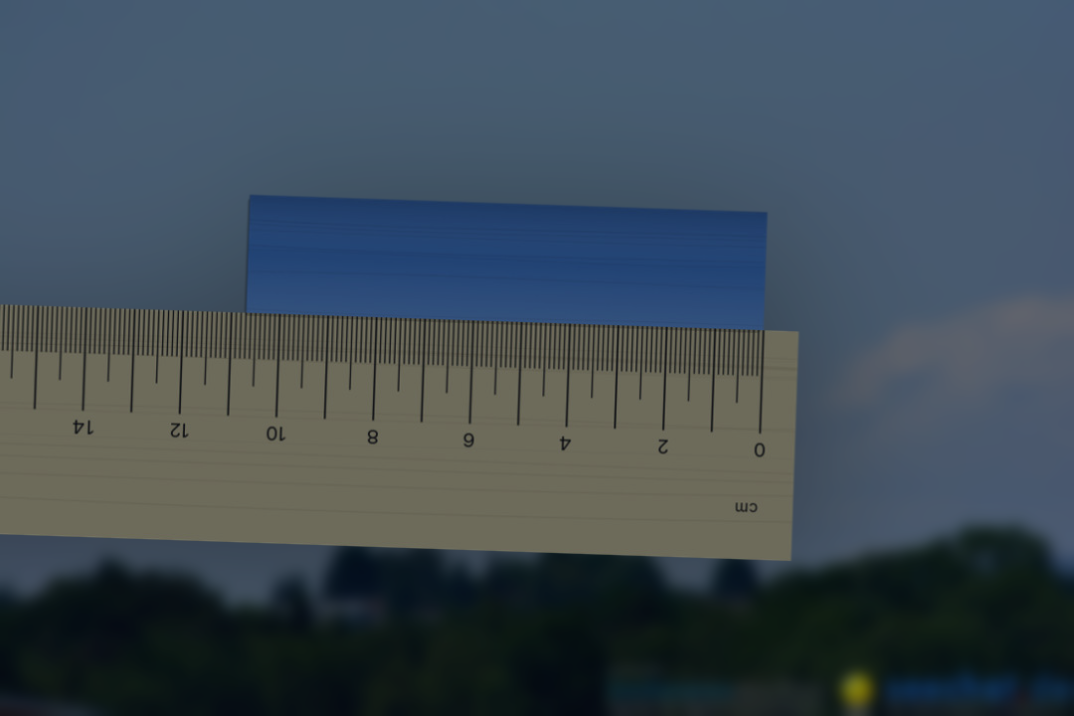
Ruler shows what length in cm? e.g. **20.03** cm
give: **10.7** cm
